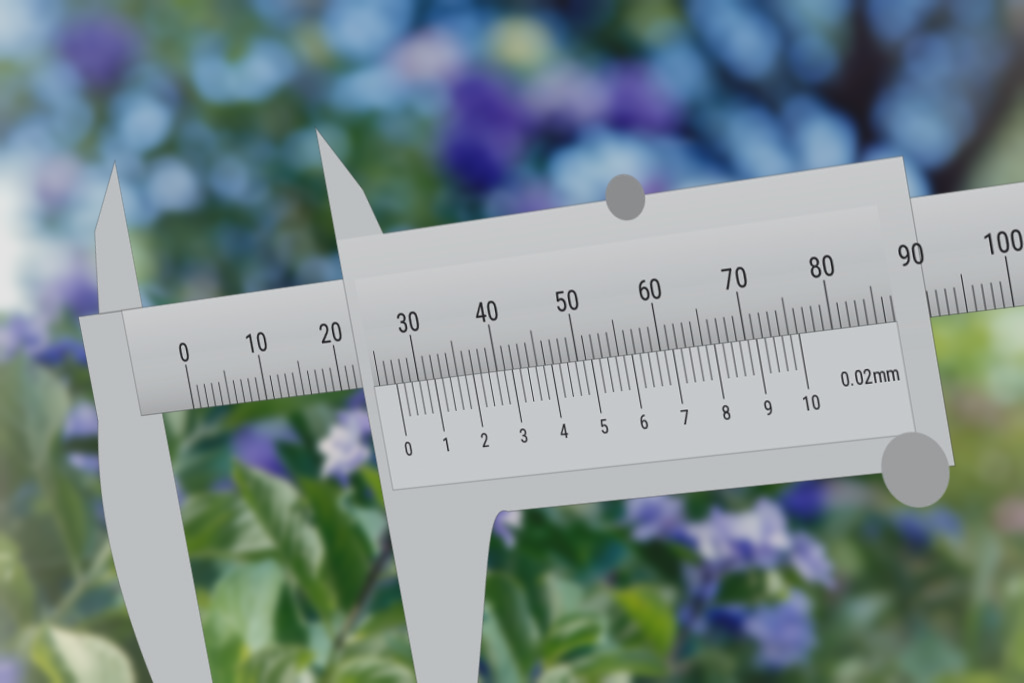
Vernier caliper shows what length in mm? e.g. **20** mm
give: **27.2** mm
